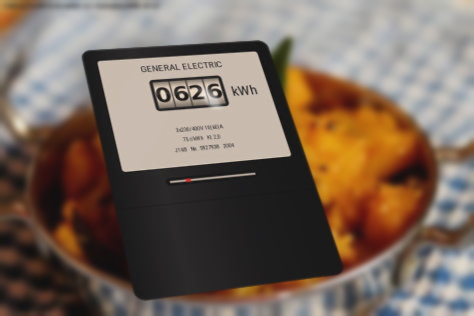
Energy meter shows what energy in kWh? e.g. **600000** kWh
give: **626** kWh
